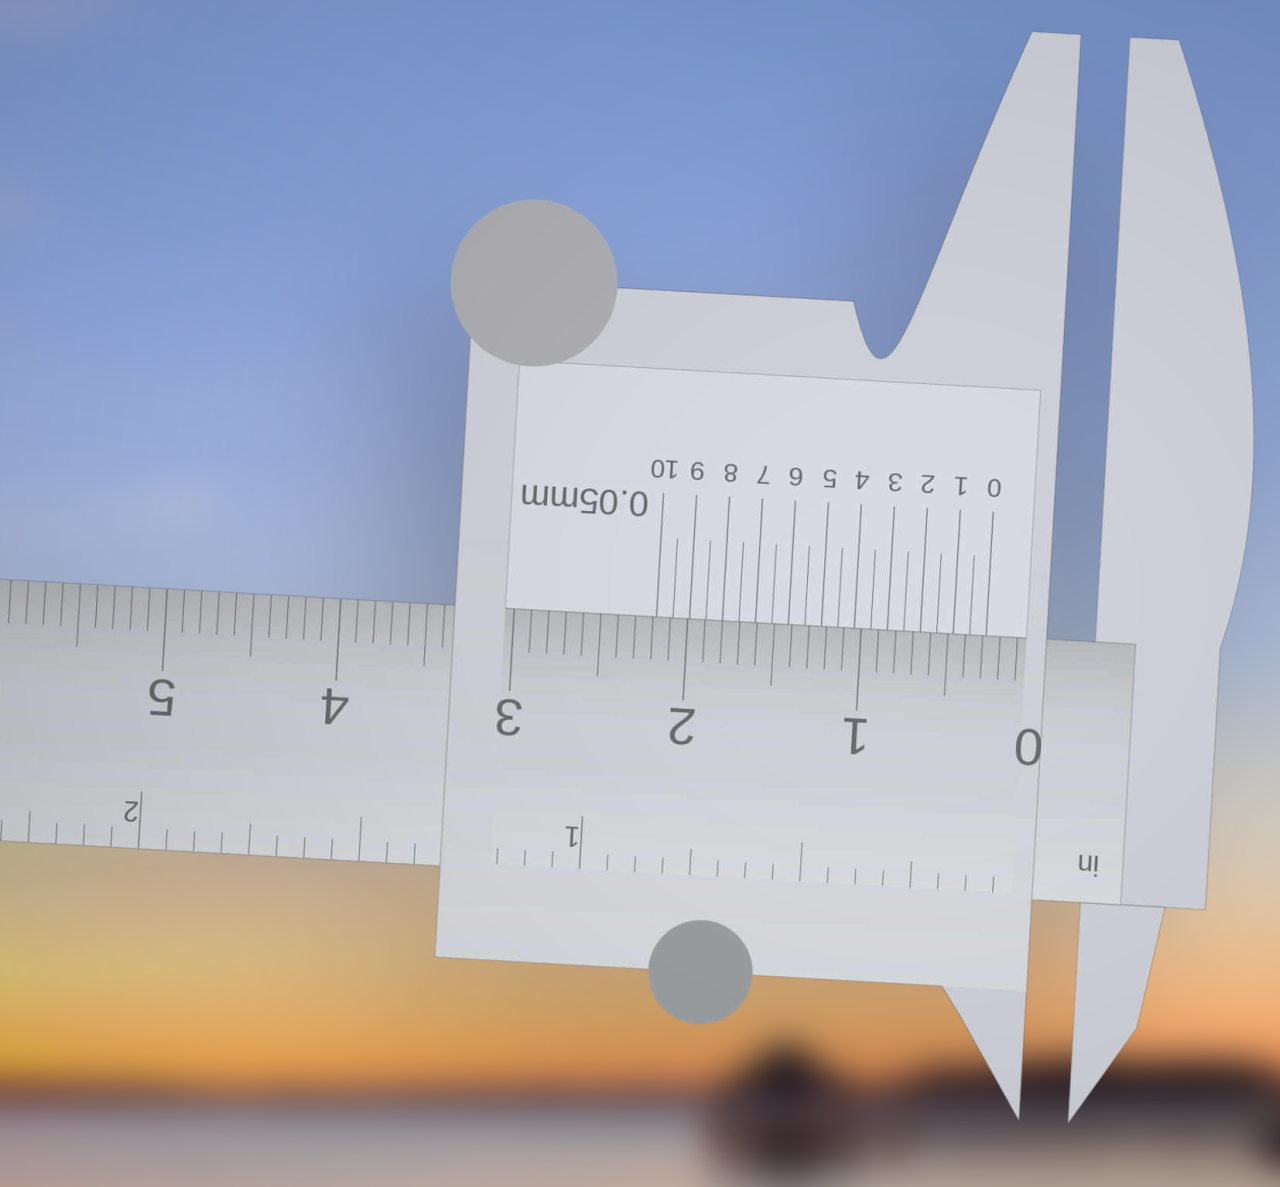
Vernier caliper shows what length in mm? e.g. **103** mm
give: **2.8** mm
